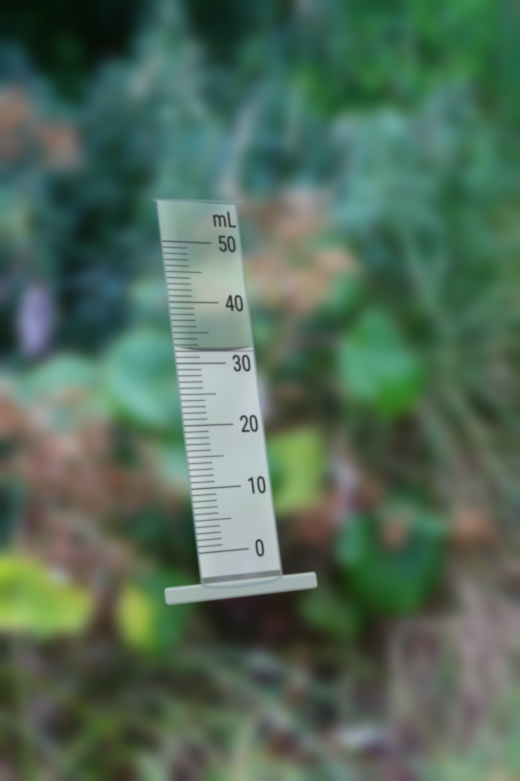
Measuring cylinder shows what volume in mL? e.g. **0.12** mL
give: **32** mL
